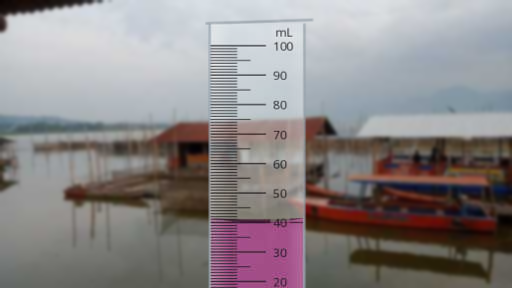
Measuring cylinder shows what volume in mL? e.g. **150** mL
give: **40** mL
